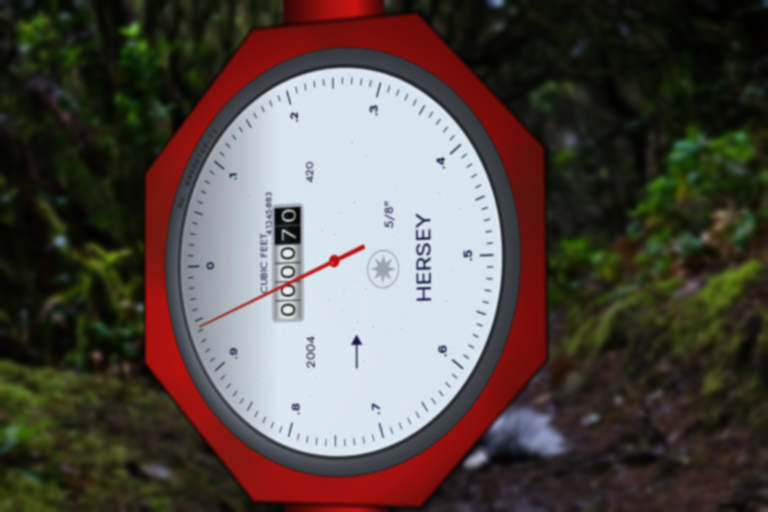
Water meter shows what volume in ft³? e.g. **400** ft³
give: **69.94** ft³
